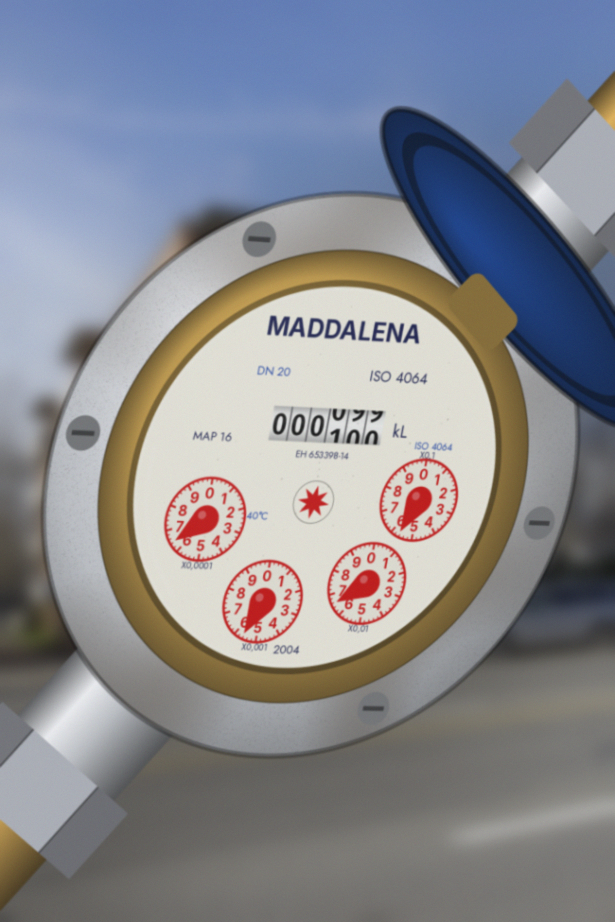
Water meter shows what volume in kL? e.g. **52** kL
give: **99.5656** kL
